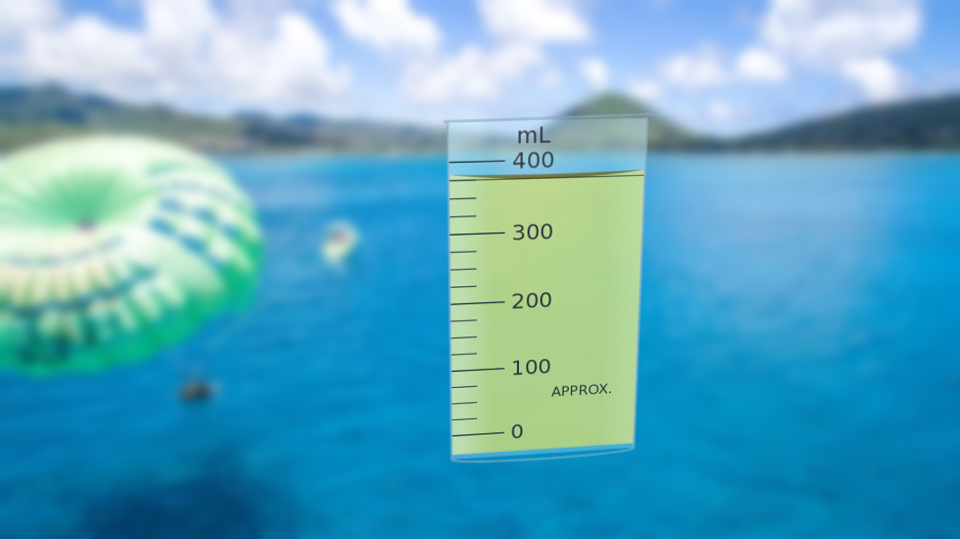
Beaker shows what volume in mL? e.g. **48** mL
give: **375** mL
